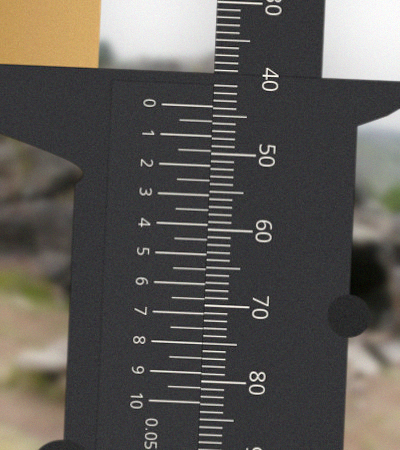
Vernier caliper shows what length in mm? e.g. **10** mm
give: **43.8** mm
